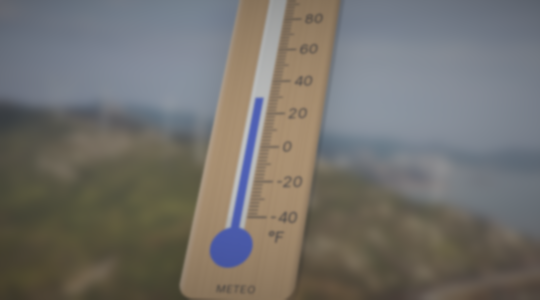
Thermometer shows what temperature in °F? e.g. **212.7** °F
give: **30** °F
